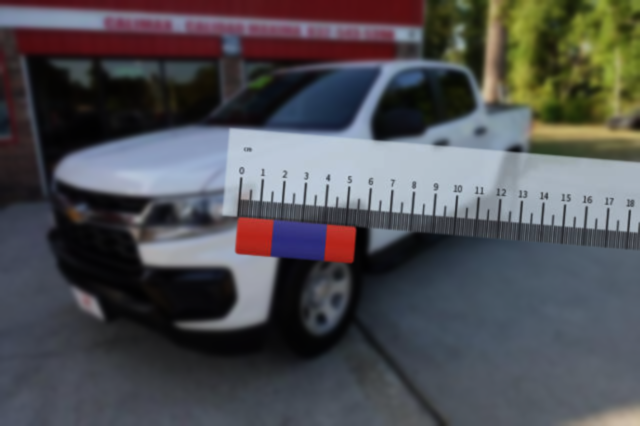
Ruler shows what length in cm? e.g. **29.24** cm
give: **5.5** cm
